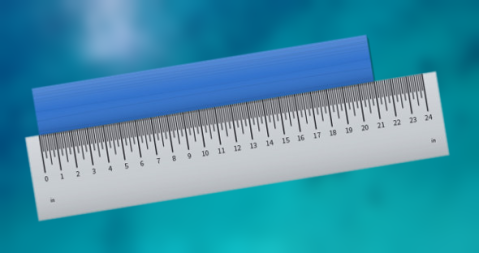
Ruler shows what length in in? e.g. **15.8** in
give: **21** in
